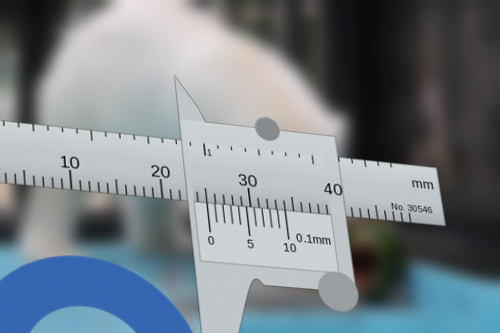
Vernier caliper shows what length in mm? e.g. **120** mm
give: **25.0** mm
